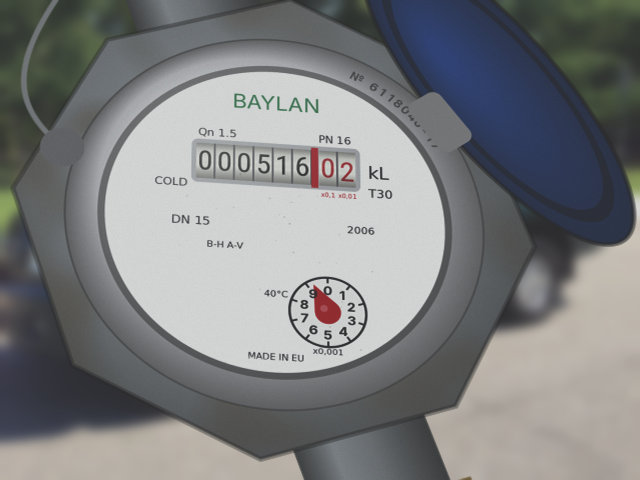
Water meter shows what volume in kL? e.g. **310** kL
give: **516.019** kL
